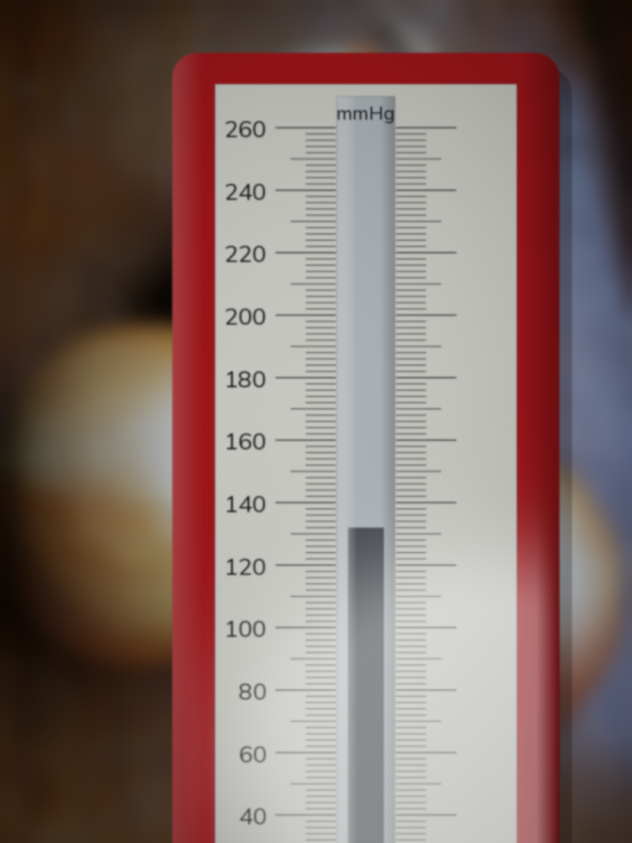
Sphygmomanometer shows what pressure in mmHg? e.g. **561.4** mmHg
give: **132** mmHg
